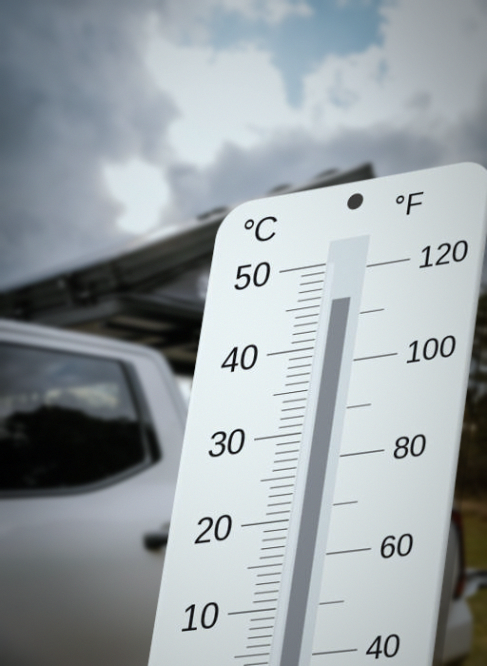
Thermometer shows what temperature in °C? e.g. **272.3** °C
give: **45.5** °C
